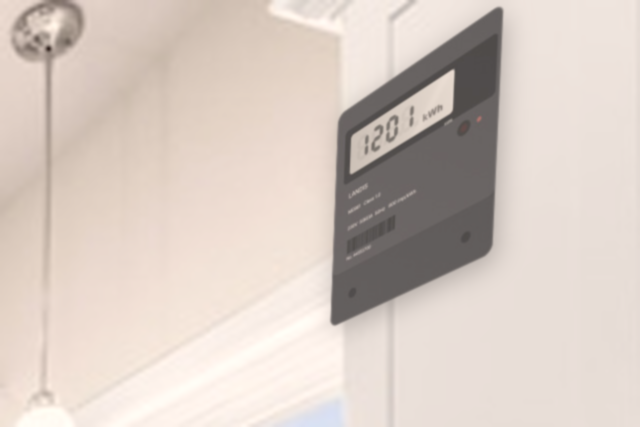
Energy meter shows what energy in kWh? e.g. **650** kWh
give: **1201** kWh
